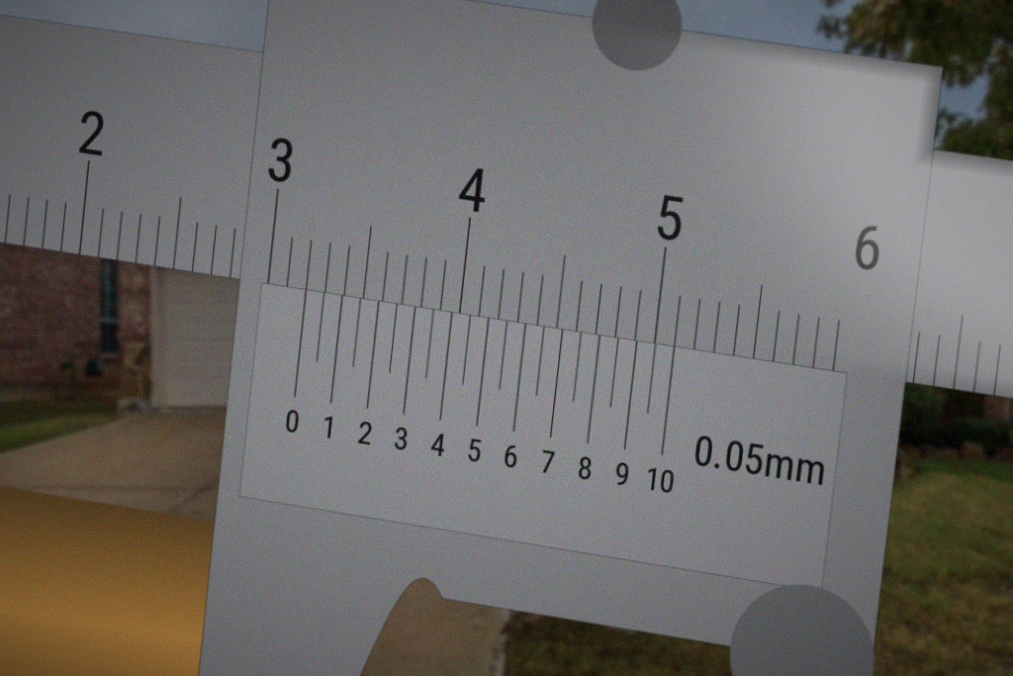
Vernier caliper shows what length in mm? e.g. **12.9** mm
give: **32.0** mm
